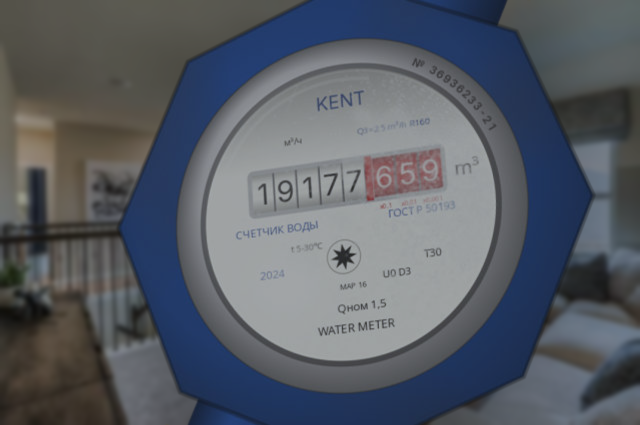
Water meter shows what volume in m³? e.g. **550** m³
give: **19177.659** m³
